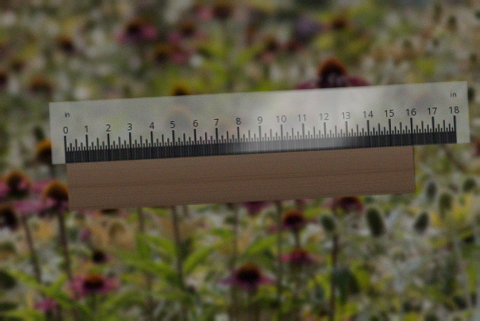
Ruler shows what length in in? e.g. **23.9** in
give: **16** in
